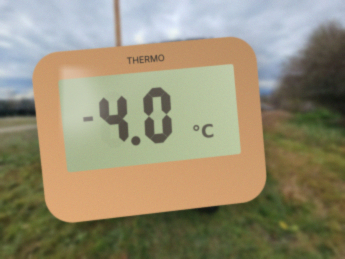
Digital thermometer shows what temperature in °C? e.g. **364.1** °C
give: **-4.0** °C
